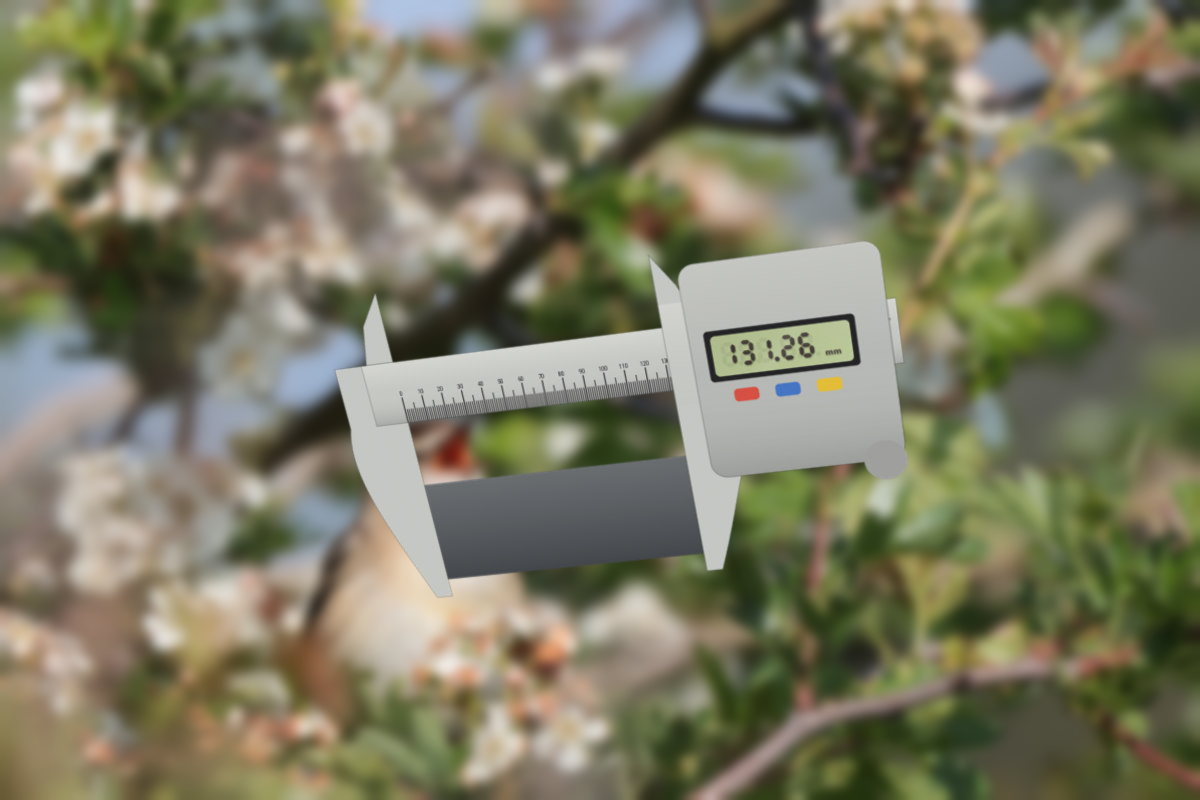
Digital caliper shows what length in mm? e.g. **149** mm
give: **131.26** mm
